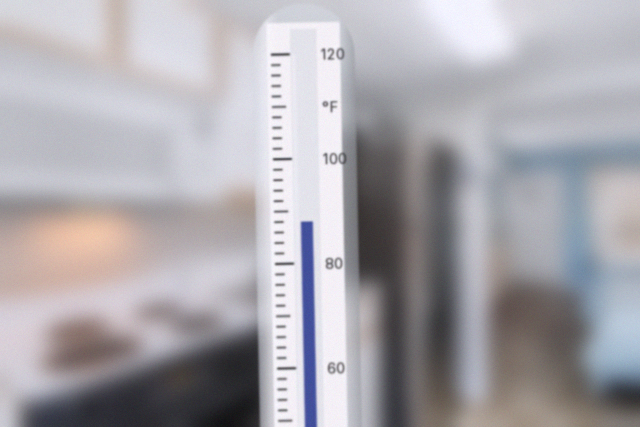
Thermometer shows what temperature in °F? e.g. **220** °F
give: **88** °F
